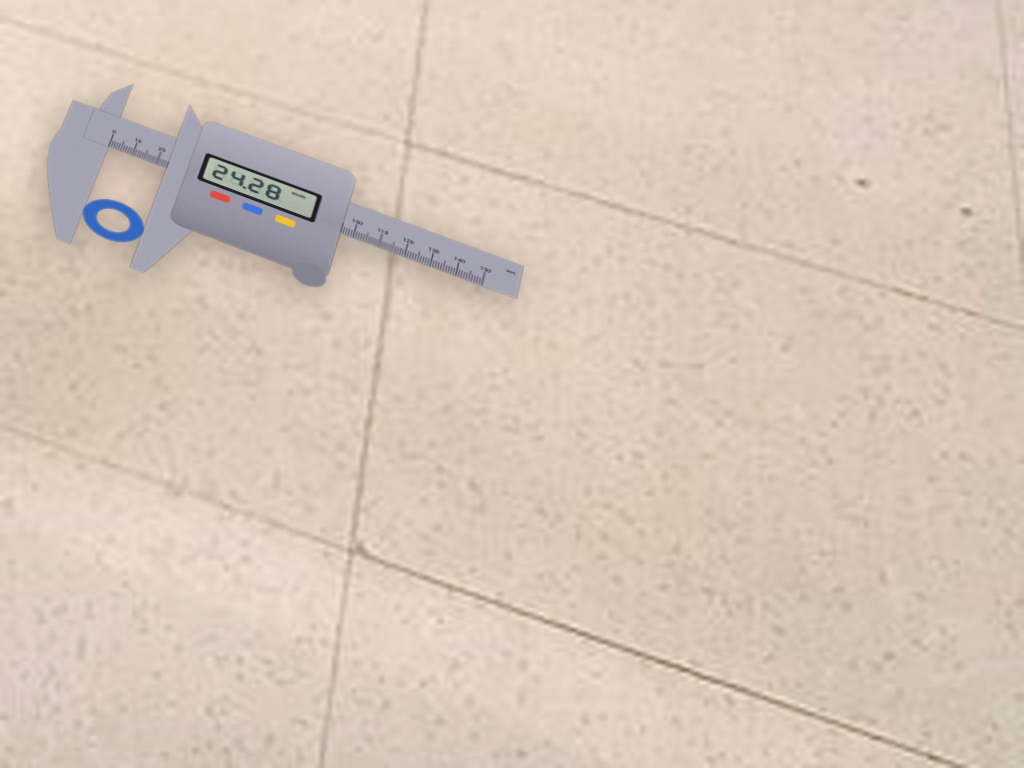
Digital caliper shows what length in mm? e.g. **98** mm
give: **24.28** mm
